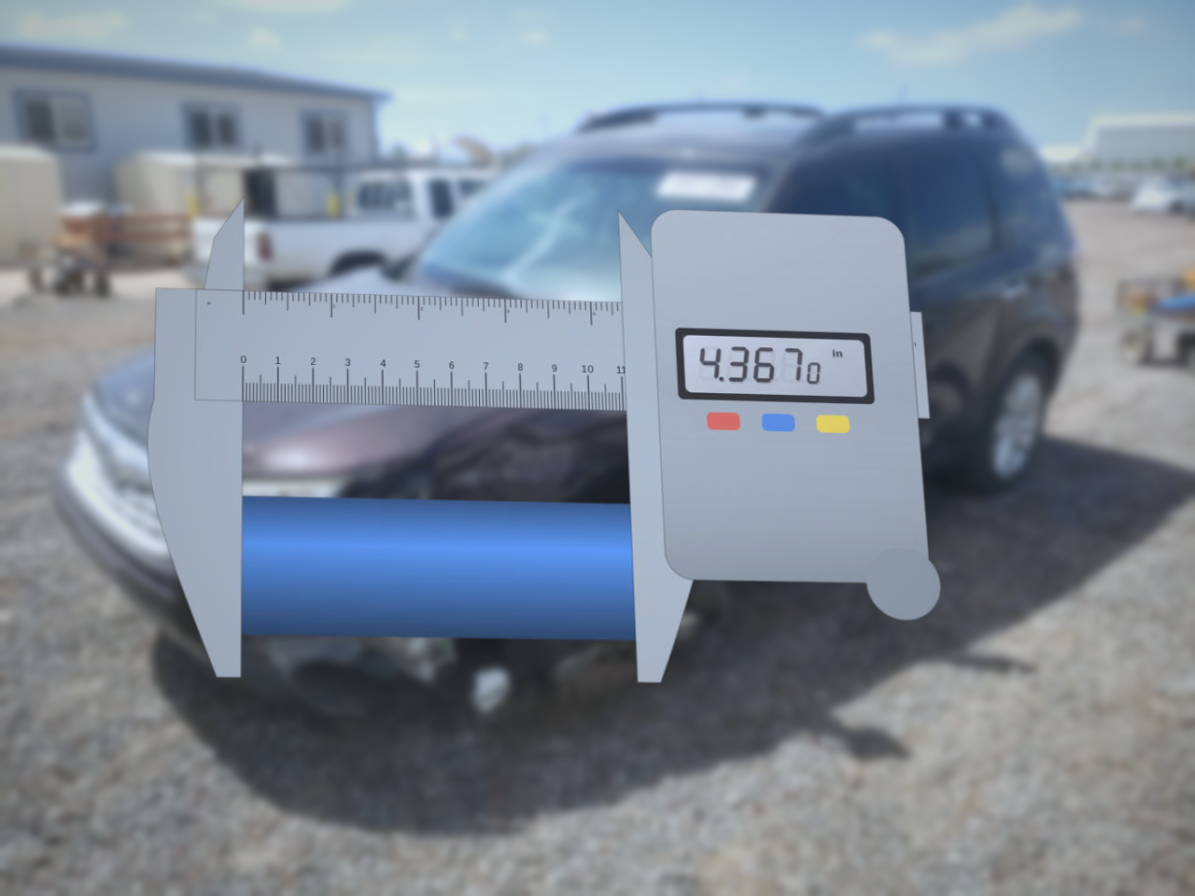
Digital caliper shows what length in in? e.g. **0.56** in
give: **4.3670** in
